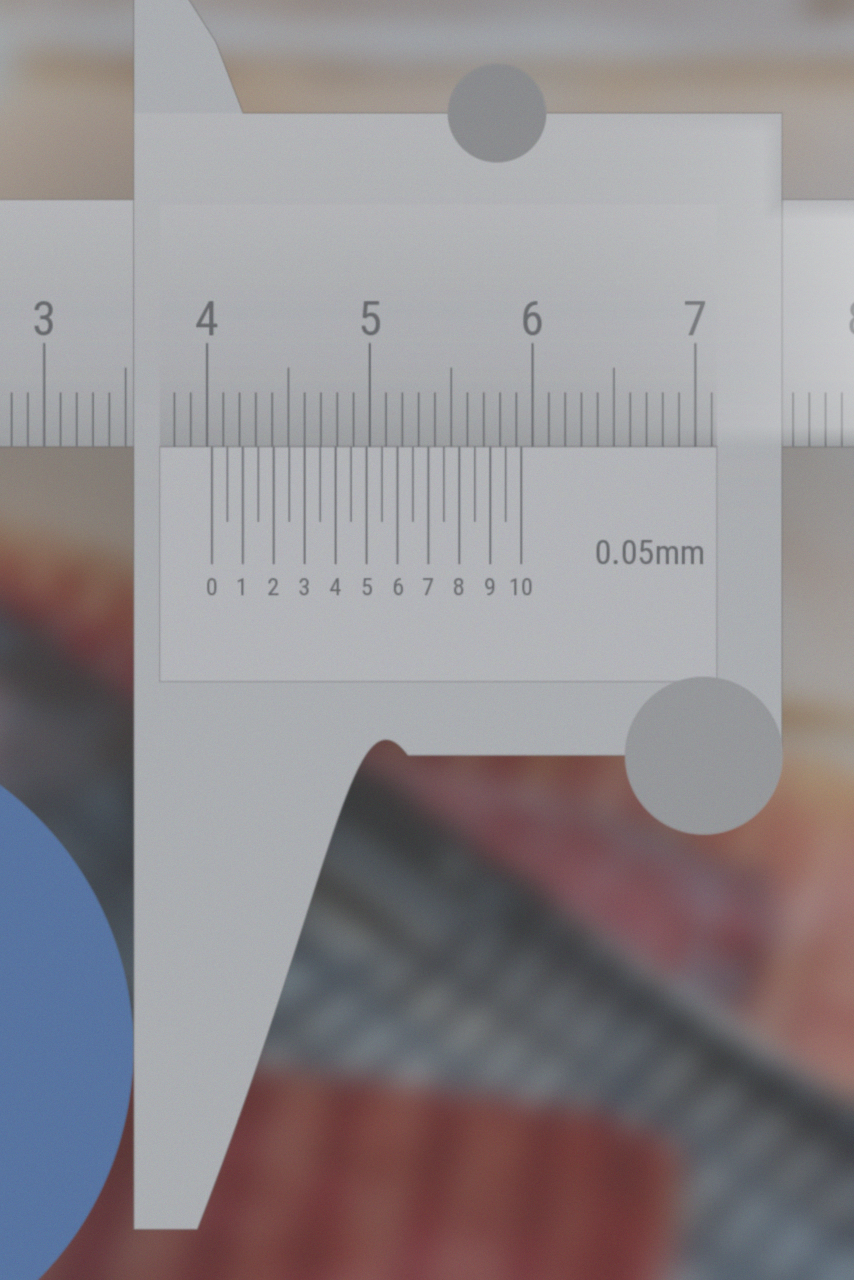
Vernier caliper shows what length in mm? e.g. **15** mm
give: **40.3** mm
